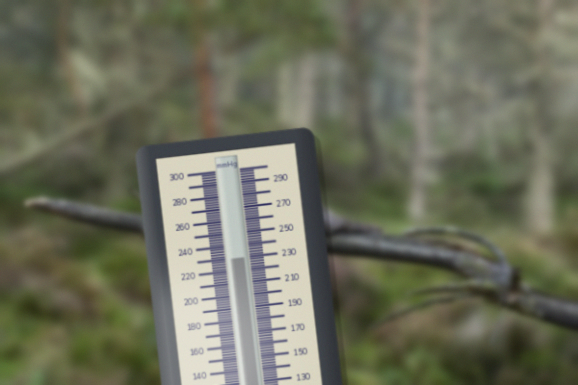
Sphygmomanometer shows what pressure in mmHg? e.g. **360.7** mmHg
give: **230** mmHg
